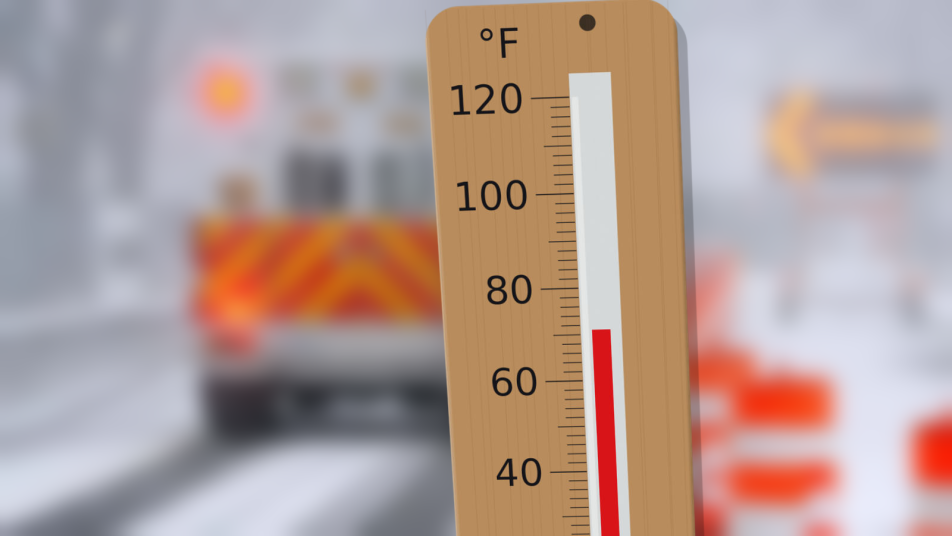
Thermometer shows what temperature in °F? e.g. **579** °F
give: **71** °F
